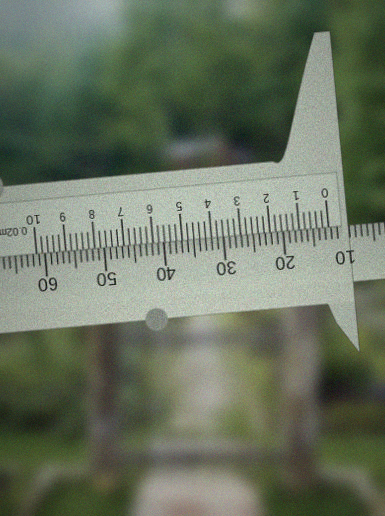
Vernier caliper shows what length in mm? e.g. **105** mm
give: **12.4** mm
